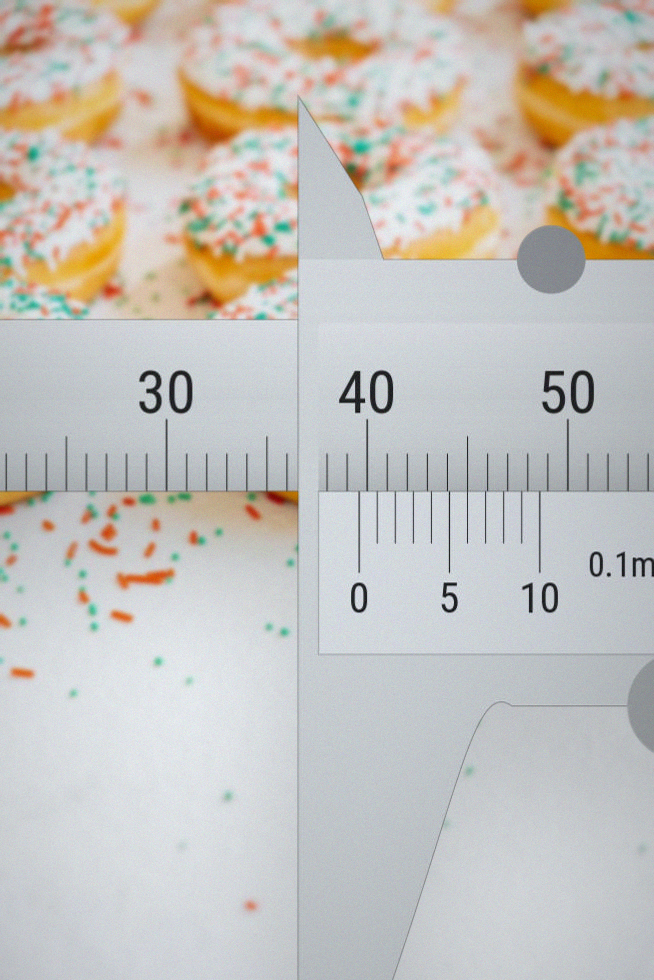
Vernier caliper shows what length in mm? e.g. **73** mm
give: **39.6** mm
